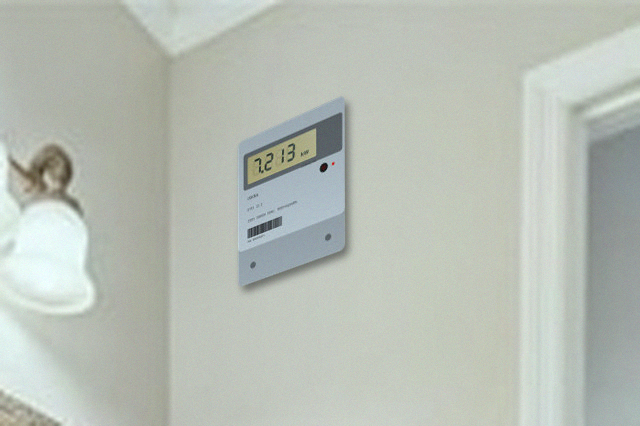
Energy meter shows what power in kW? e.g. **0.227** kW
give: **7.213** kW
